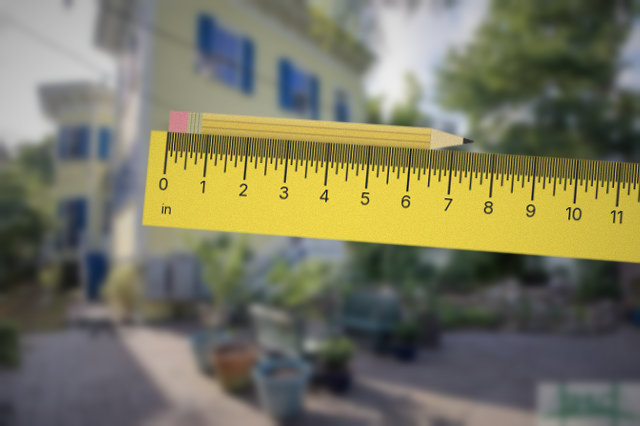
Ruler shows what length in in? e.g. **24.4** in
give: **7.5** in
